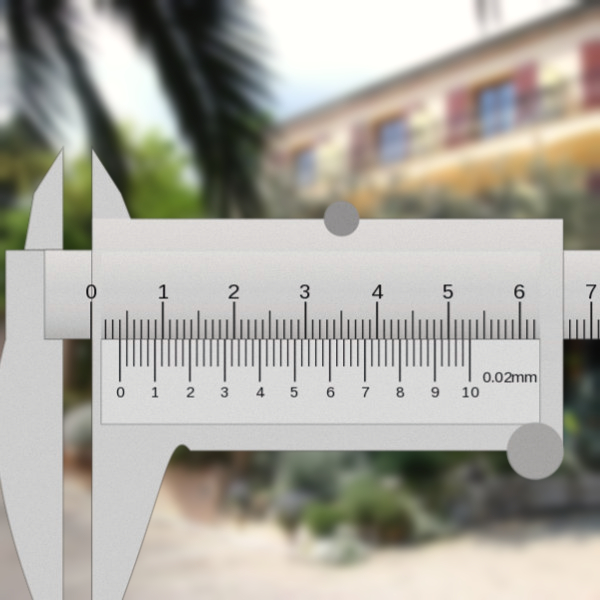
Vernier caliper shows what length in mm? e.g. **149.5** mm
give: **4.0** mm
